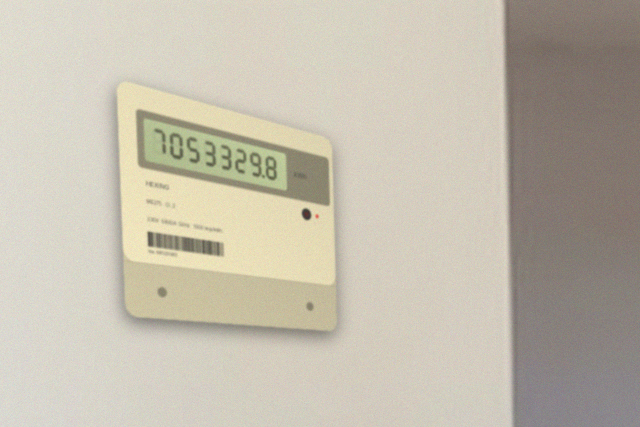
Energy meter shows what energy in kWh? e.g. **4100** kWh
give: **7053329.8** kWh
